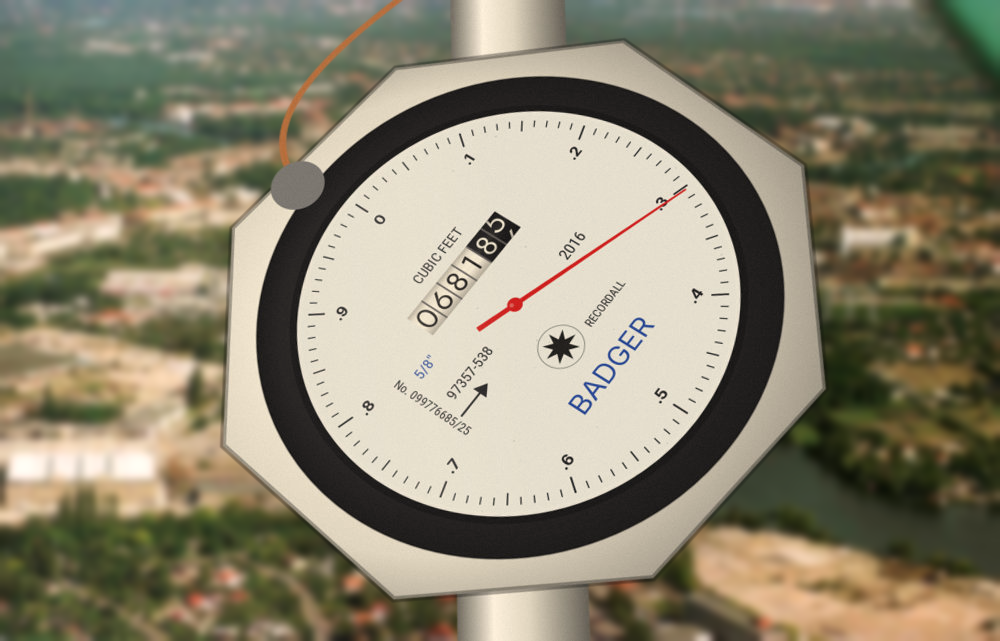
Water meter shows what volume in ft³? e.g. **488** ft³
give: **68185.30** ft³
